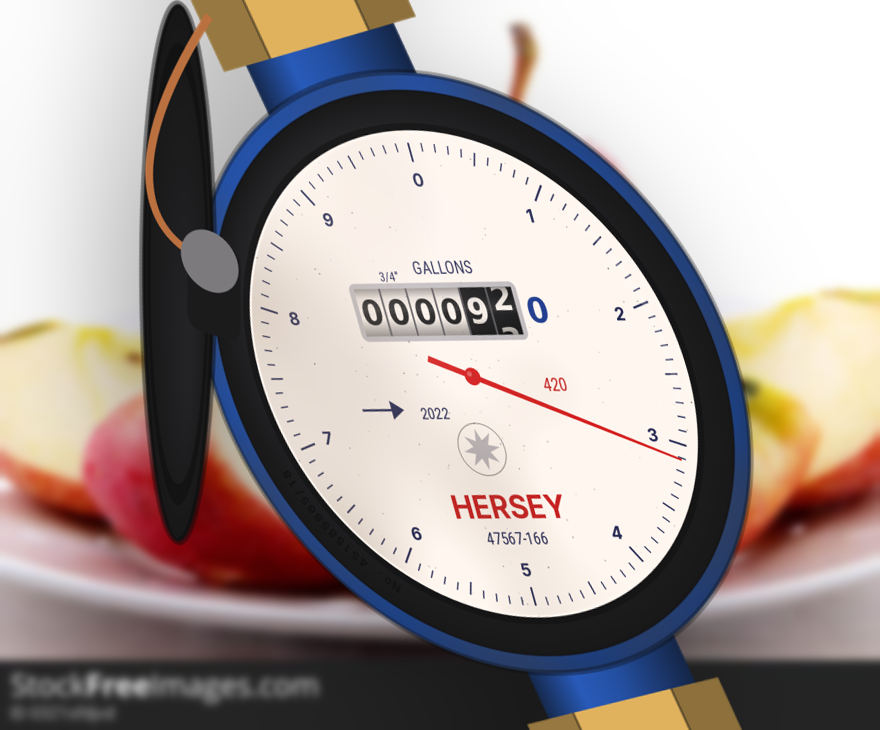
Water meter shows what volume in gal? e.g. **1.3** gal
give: **923.1** gal
